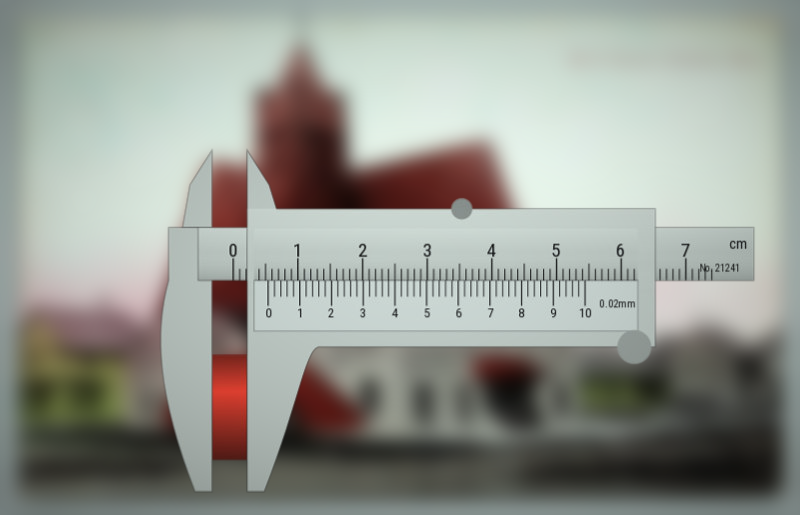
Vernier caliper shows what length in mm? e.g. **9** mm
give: **5.4** mm
